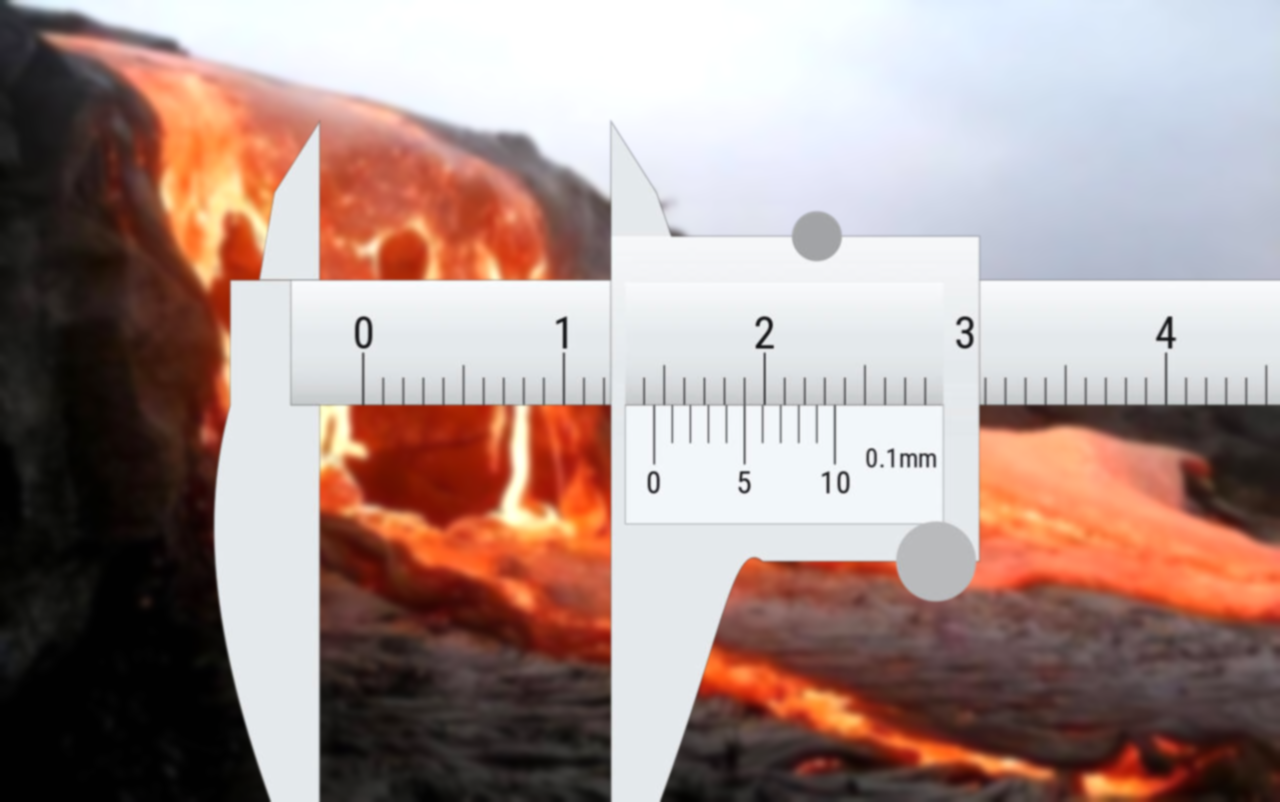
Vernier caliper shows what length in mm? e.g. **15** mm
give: **14.5** mm
